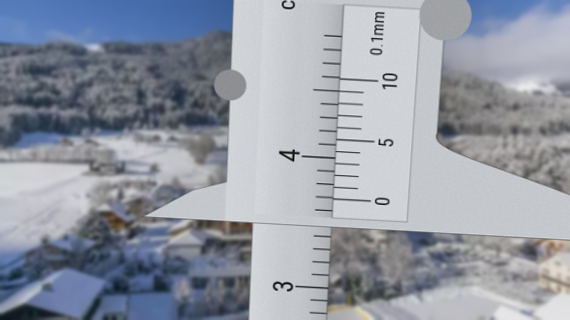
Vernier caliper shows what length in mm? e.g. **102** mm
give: **36.9** mm
